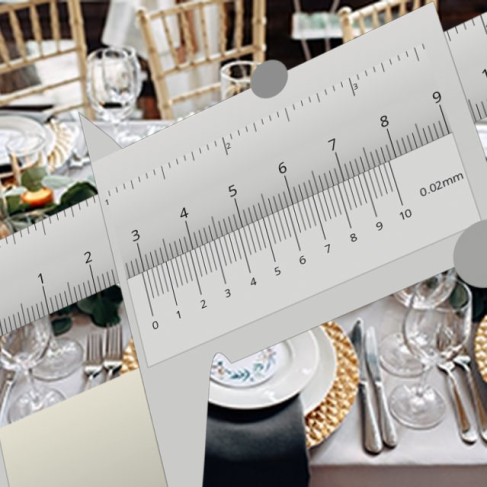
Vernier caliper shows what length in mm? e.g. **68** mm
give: **29.6** mm
